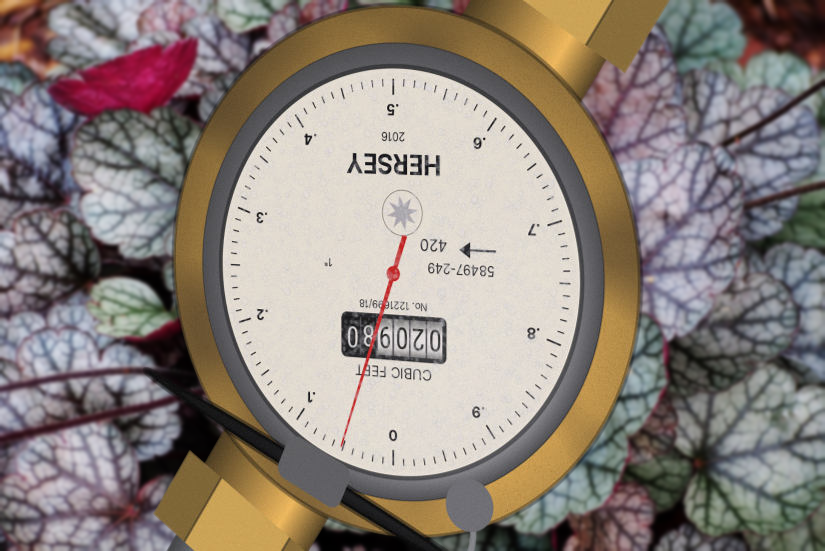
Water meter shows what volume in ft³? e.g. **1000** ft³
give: **20980.05** ft³
